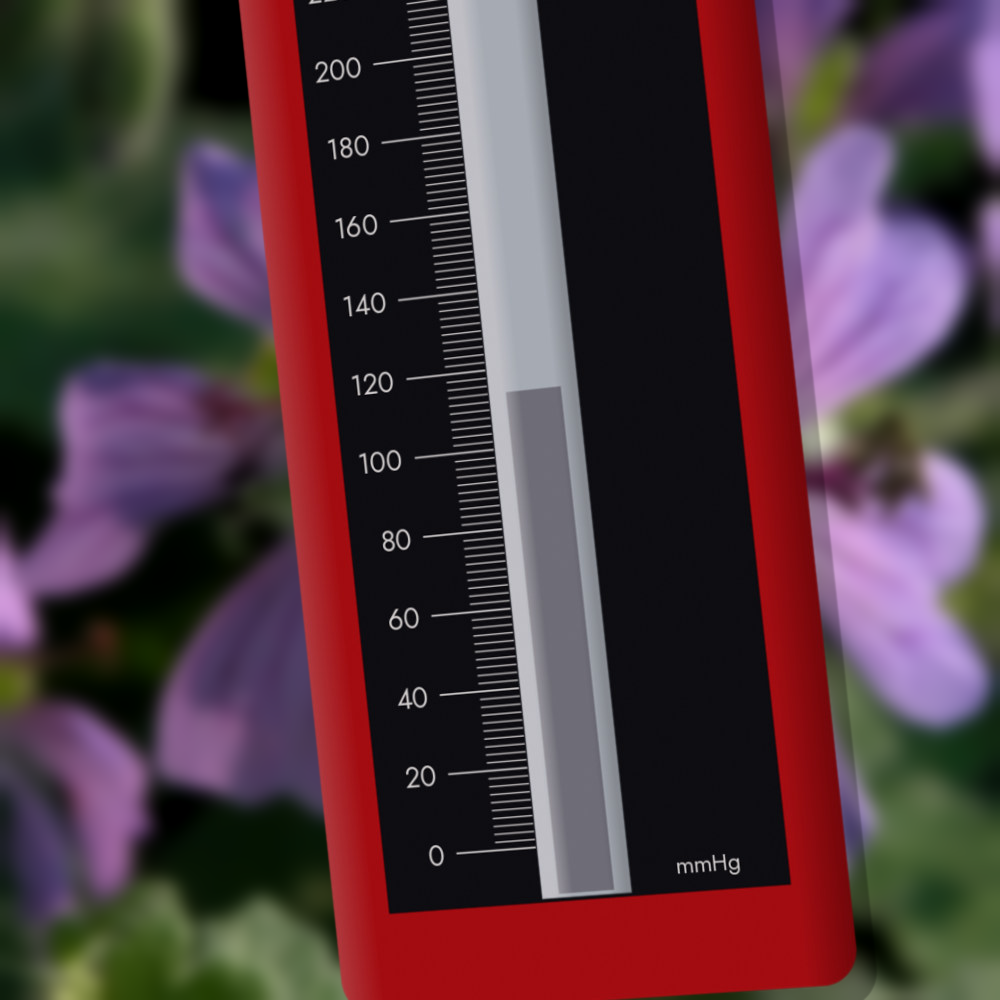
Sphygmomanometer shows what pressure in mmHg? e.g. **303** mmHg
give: **114** mmHg
